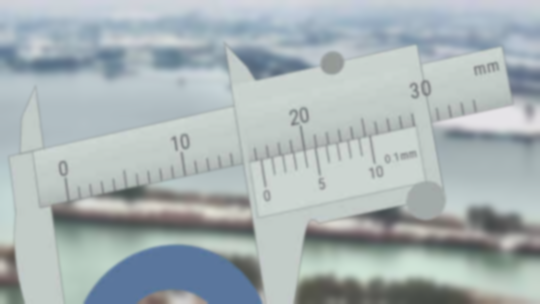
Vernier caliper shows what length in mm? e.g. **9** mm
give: **16.4** mm
